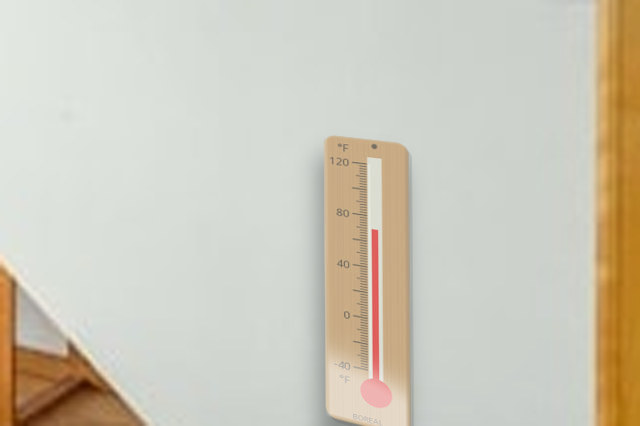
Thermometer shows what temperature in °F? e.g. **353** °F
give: **70** °F
